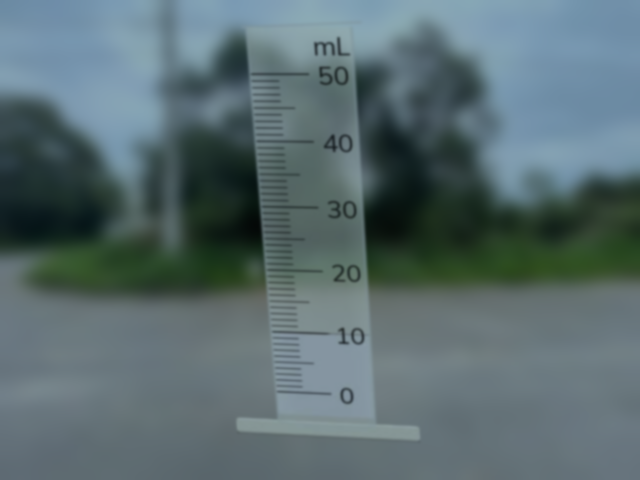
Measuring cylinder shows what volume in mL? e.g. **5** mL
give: **10** mL
